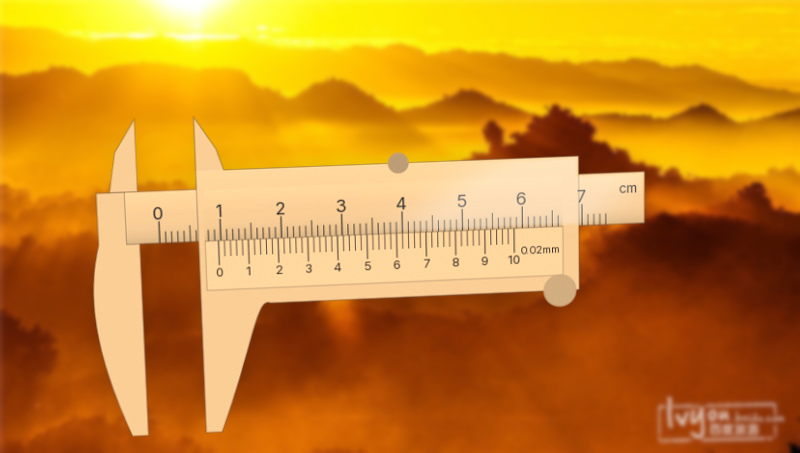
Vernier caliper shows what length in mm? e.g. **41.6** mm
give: **9.6** mm
